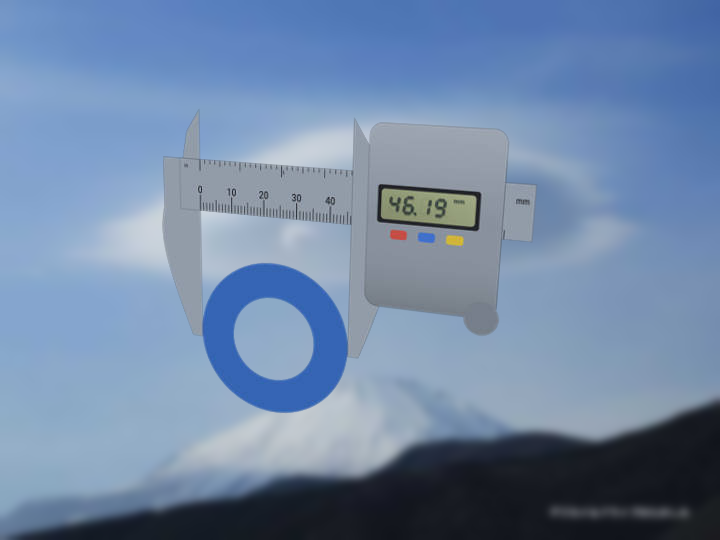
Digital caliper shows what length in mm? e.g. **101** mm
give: **46.19** mm
